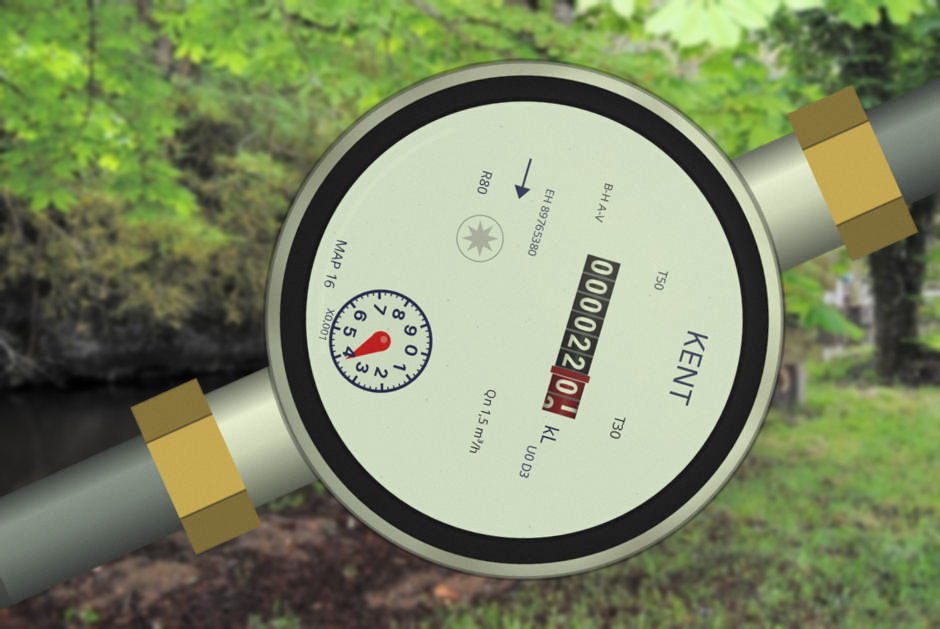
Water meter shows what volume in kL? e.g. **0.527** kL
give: **22.013** kL
